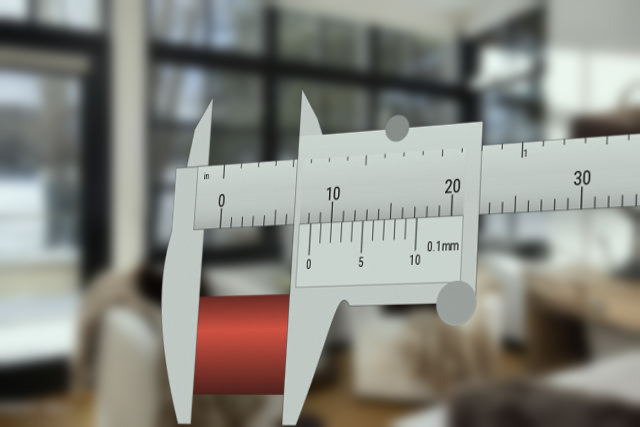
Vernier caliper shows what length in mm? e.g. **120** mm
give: **8.2** mm
